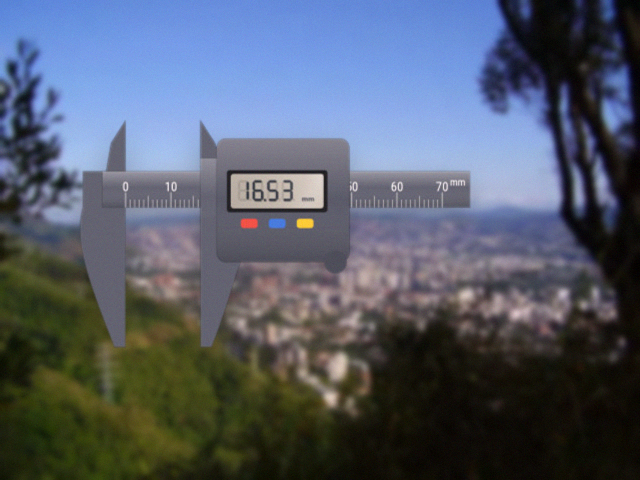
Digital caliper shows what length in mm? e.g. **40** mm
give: **16.53** mm
